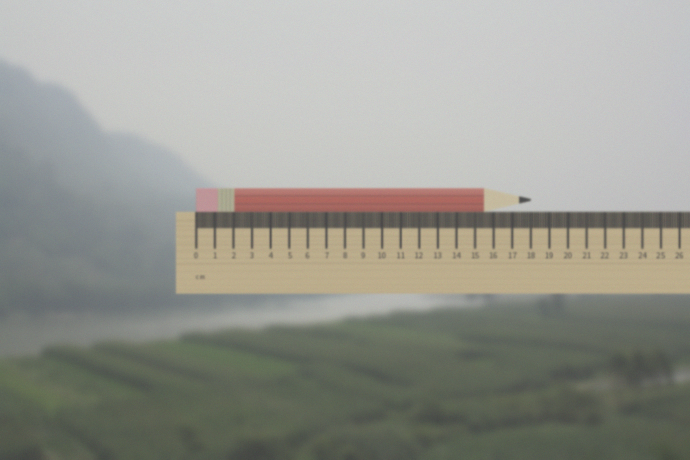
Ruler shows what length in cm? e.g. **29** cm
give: **18** cm
